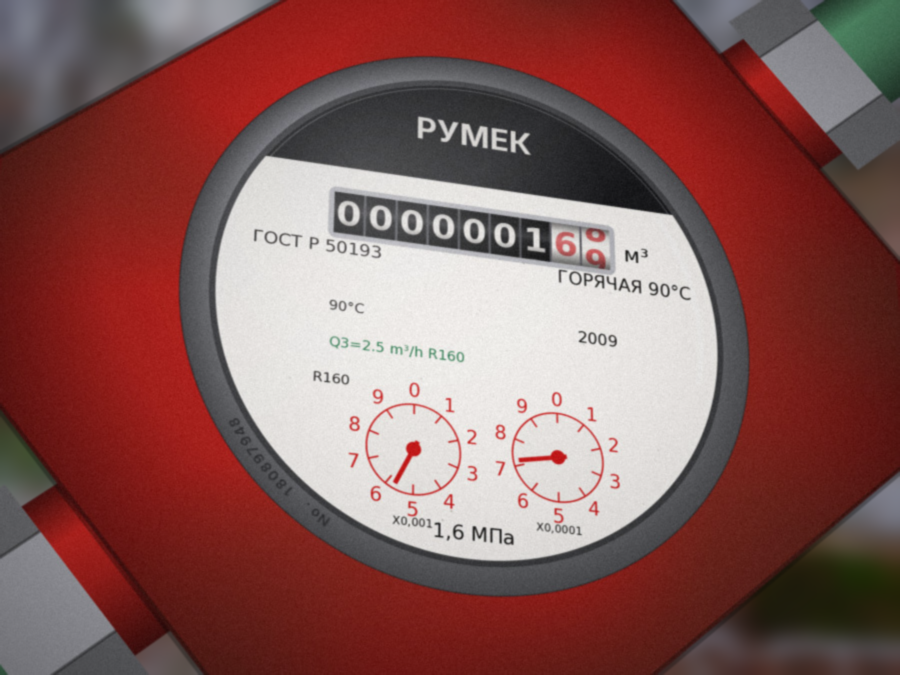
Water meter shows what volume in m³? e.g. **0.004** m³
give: **1.6857** m³
